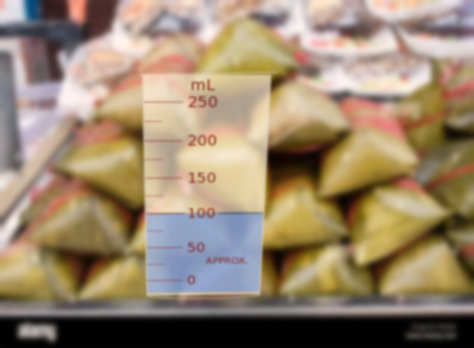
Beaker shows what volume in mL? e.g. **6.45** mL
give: **100** mL
